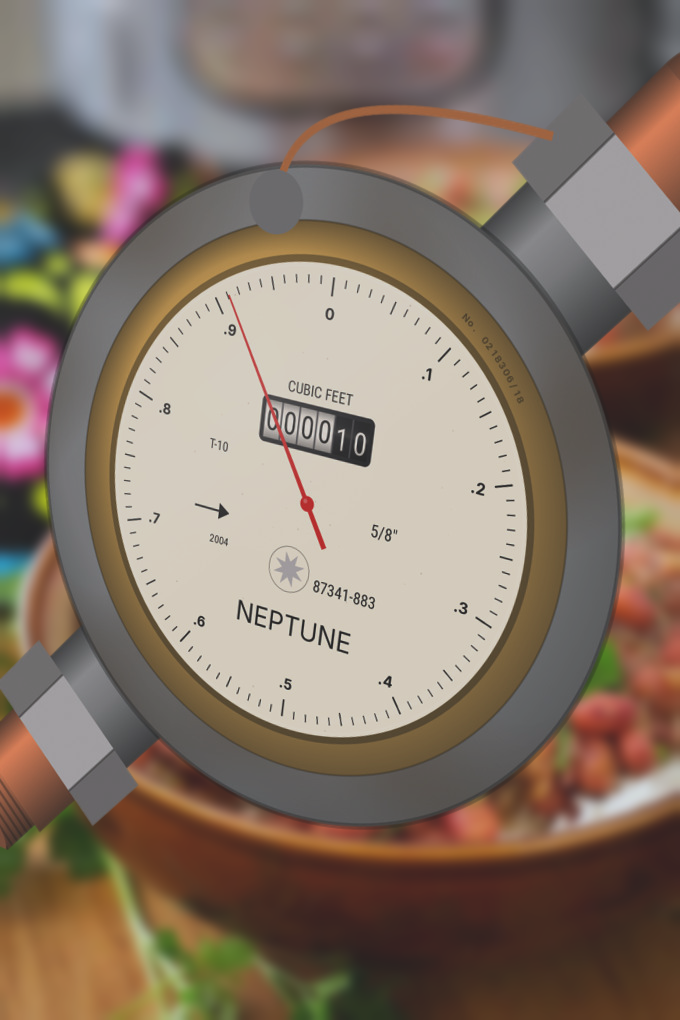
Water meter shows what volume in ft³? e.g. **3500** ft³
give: **9.91** ft³
